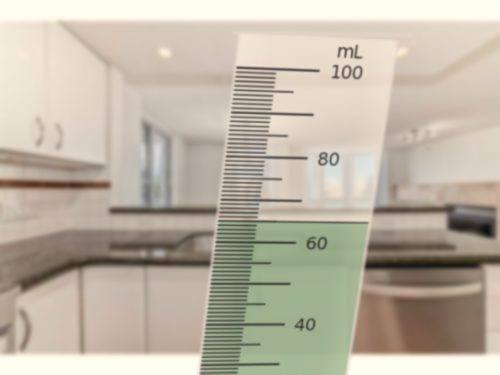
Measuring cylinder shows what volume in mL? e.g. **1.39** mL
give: **65** mL
